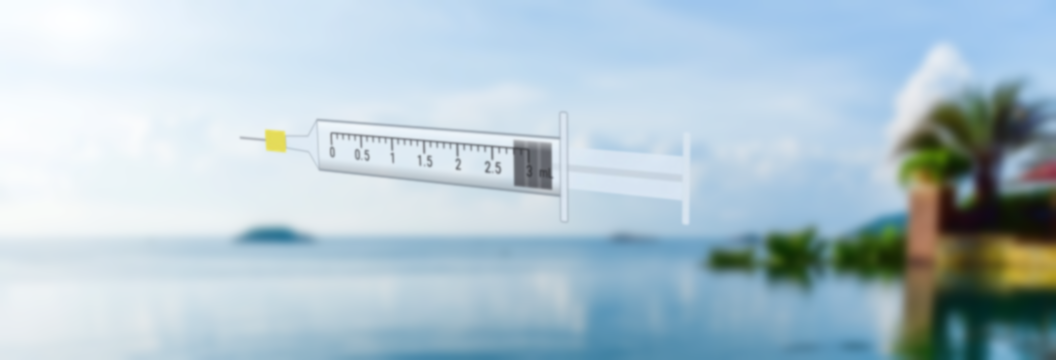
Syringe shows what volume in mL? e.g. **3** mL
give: **2.8** mL
